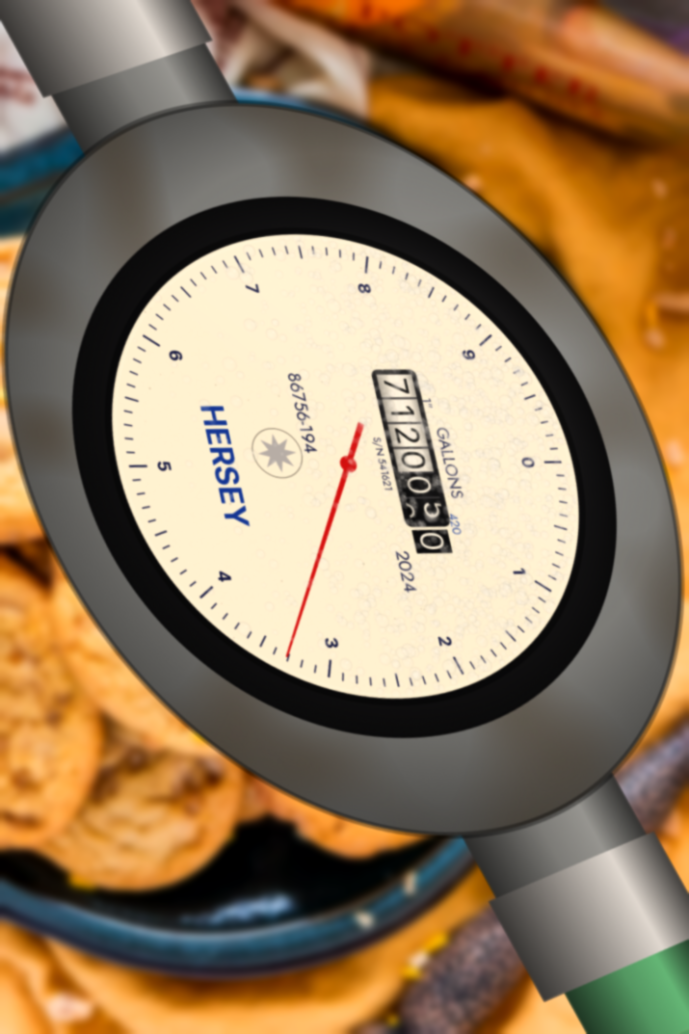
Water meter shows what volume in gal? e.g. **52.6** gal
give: **7120053.3** gal
